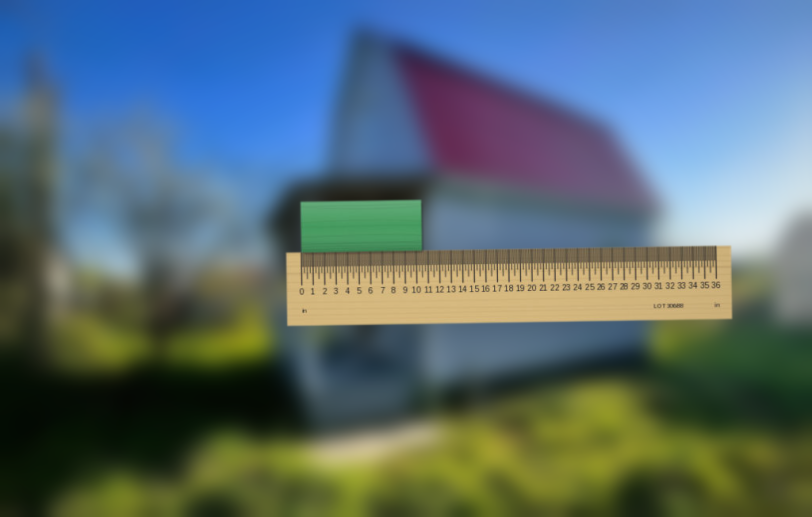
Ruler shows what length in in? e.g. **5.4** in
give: **10.5** in
